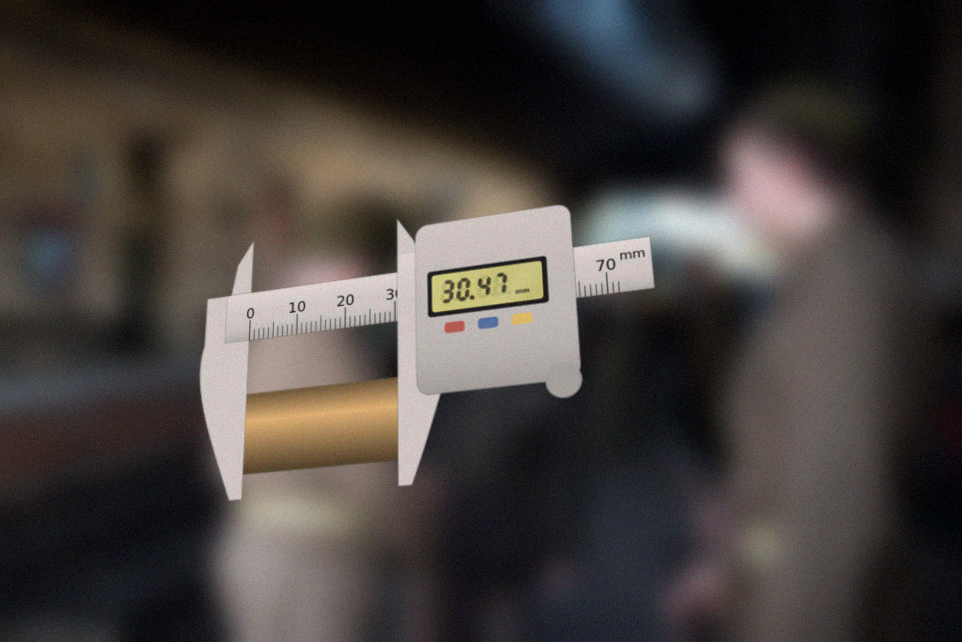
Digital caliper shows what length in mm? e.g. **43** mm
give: **30.47** mm
